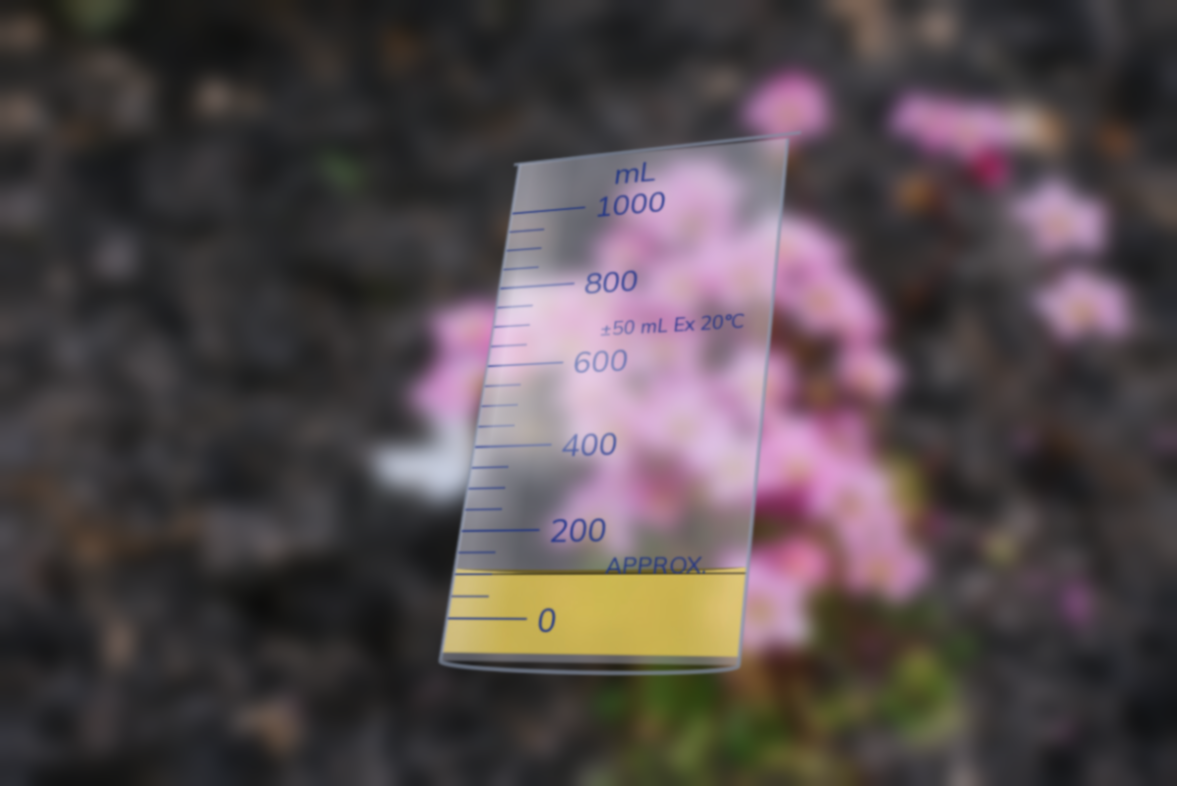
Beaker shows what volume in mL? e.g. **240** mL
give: **100** mL
